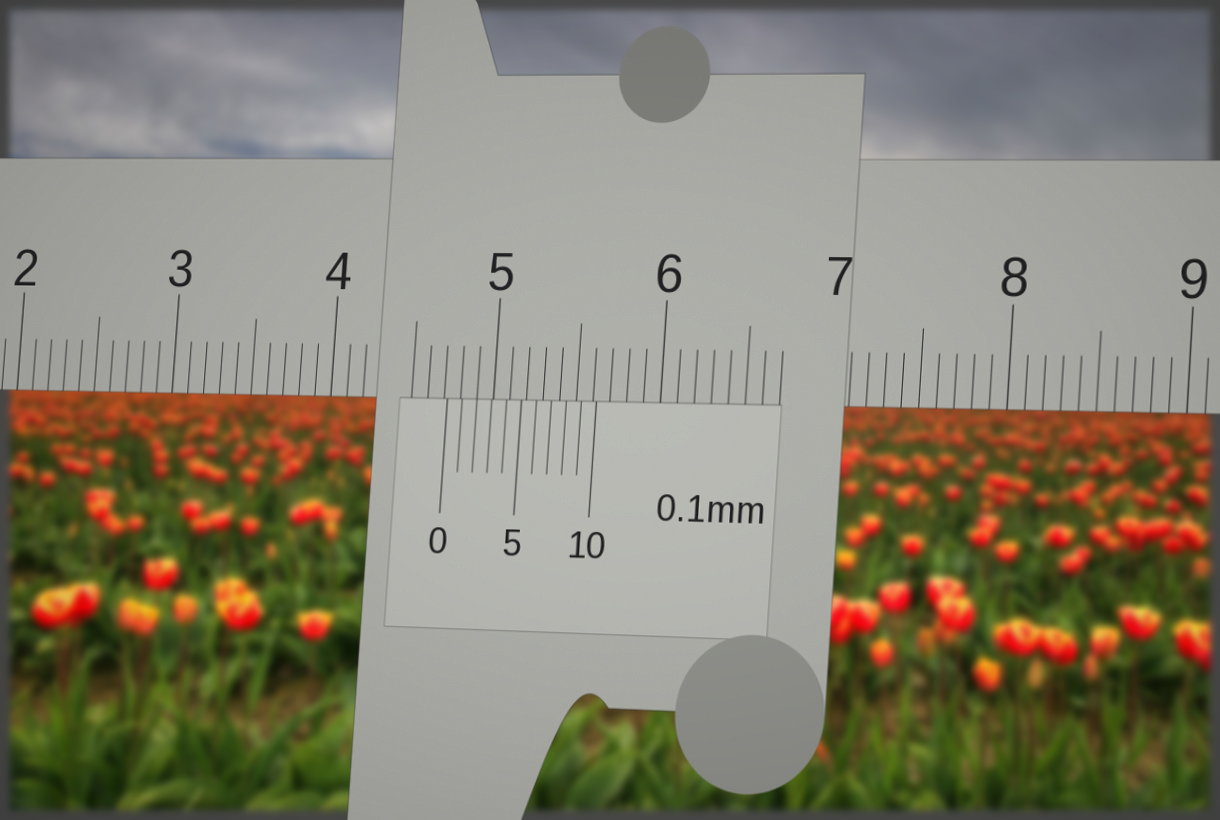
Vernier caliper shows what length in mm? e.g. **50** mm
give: **47.2** mm
